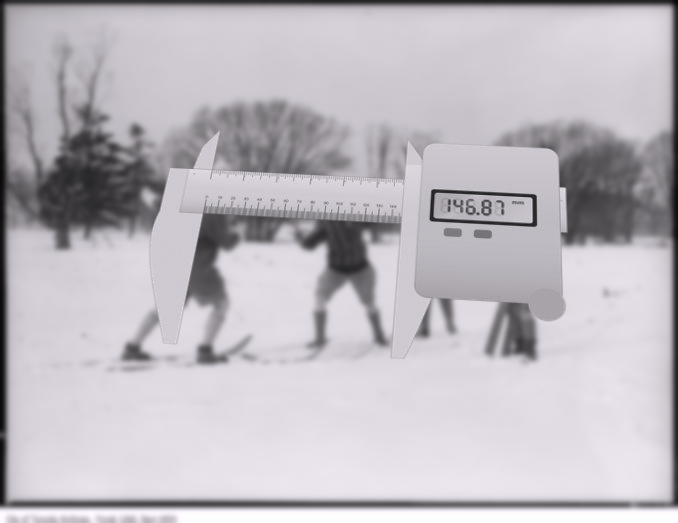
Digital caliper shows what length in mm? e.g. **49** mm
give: **146.87** mm
